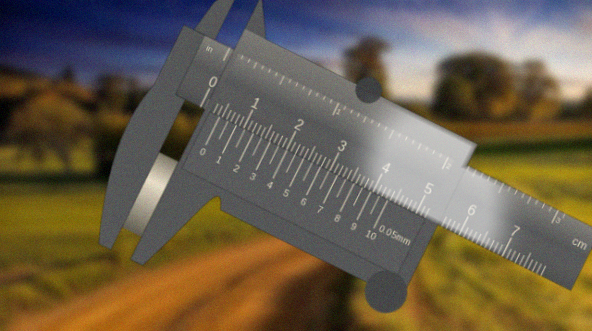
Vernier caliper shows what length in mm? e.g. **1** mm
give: **4.5** mm
